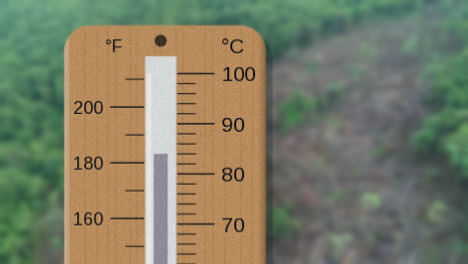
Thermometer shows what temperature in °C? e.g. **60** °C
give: **84** °C
